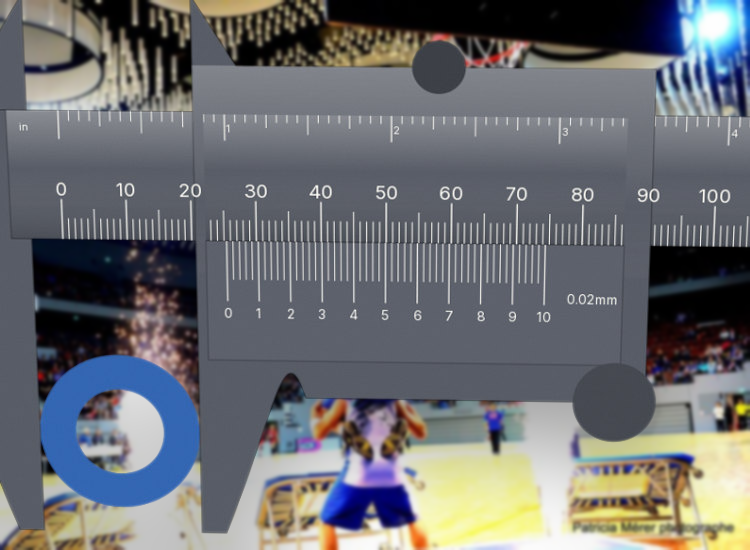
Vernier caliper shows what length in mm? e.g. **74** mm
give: **25.4** mm
